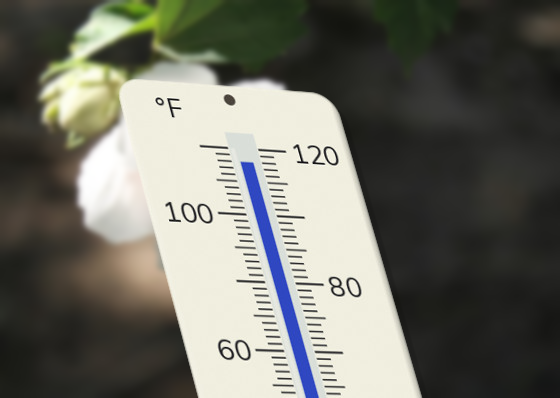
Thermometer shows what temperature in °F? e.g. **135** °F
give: **116** °F
